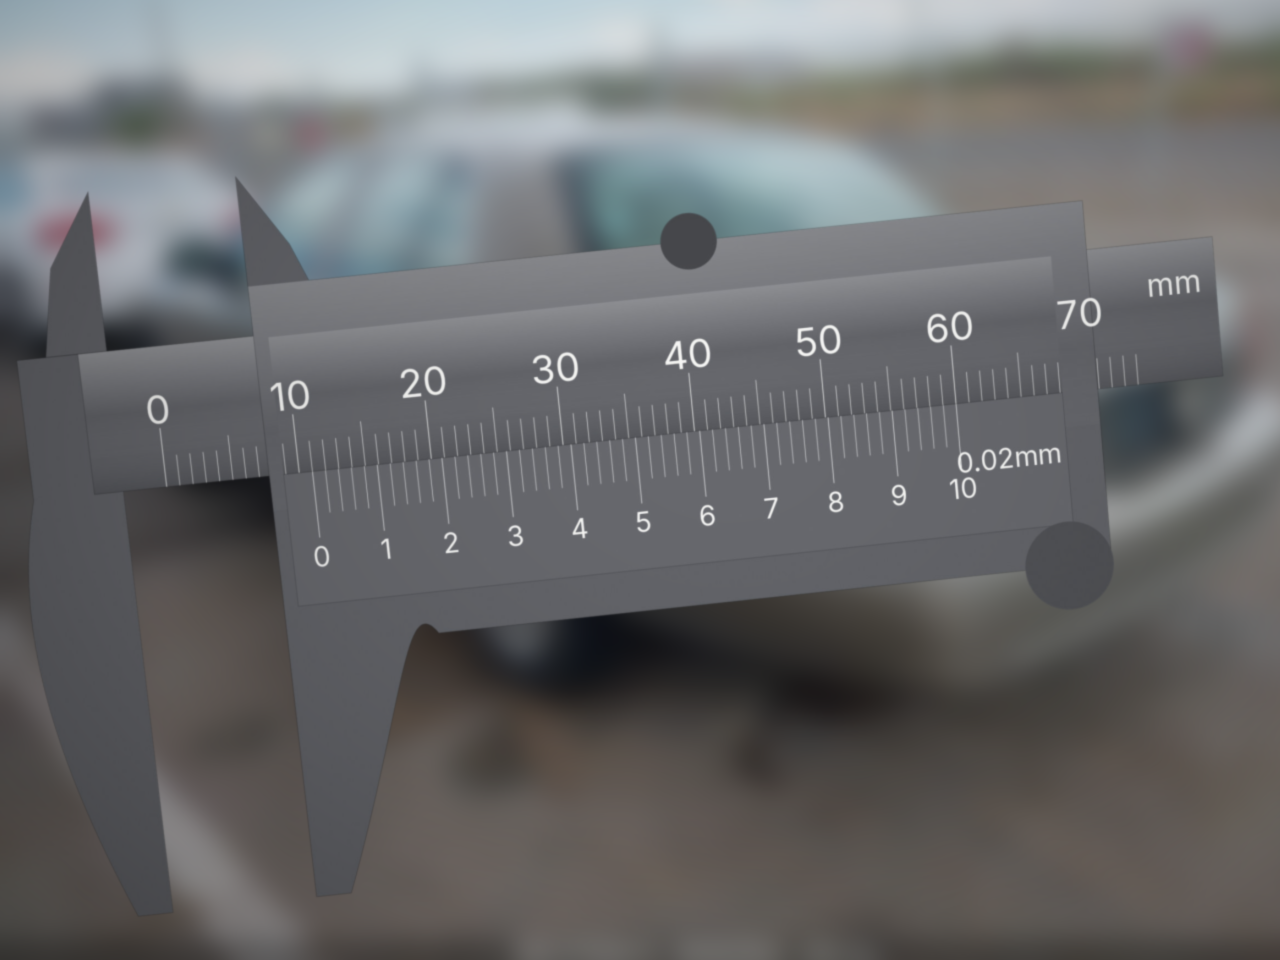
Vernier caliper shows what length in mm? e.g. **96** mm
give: **11.0** mm
